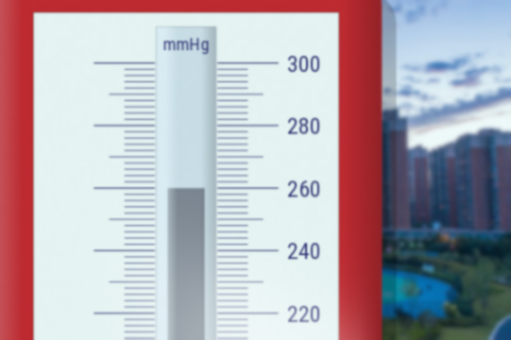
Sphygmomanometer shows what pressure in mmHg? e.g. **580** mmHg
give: **260** mmHg
